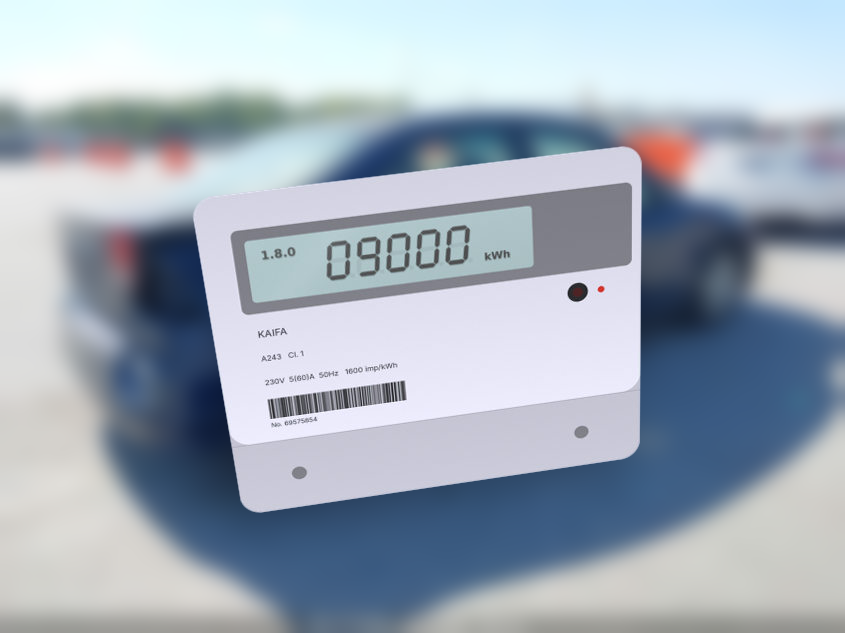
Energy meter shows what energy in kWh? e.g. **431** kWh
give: **9000** kWh
